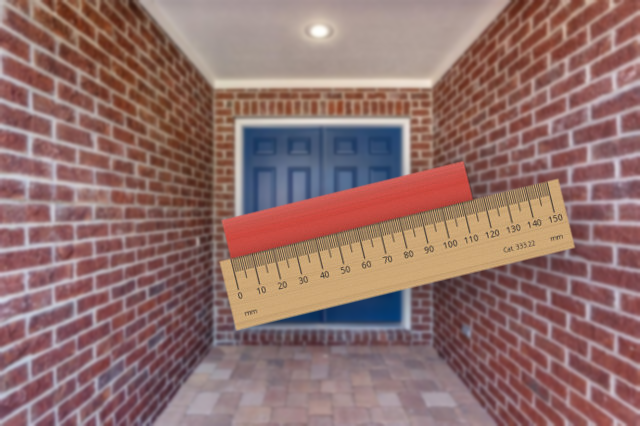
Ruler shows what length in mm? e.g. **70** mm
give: **115** mm
